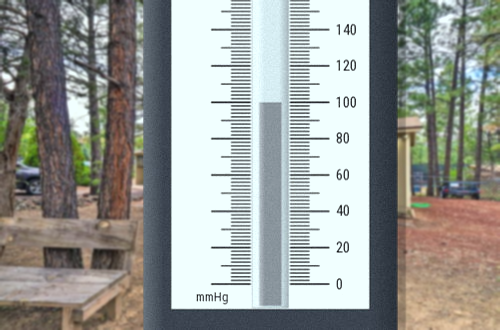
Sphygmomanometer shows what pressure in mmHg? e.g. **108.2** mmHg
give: **100** mmHg
